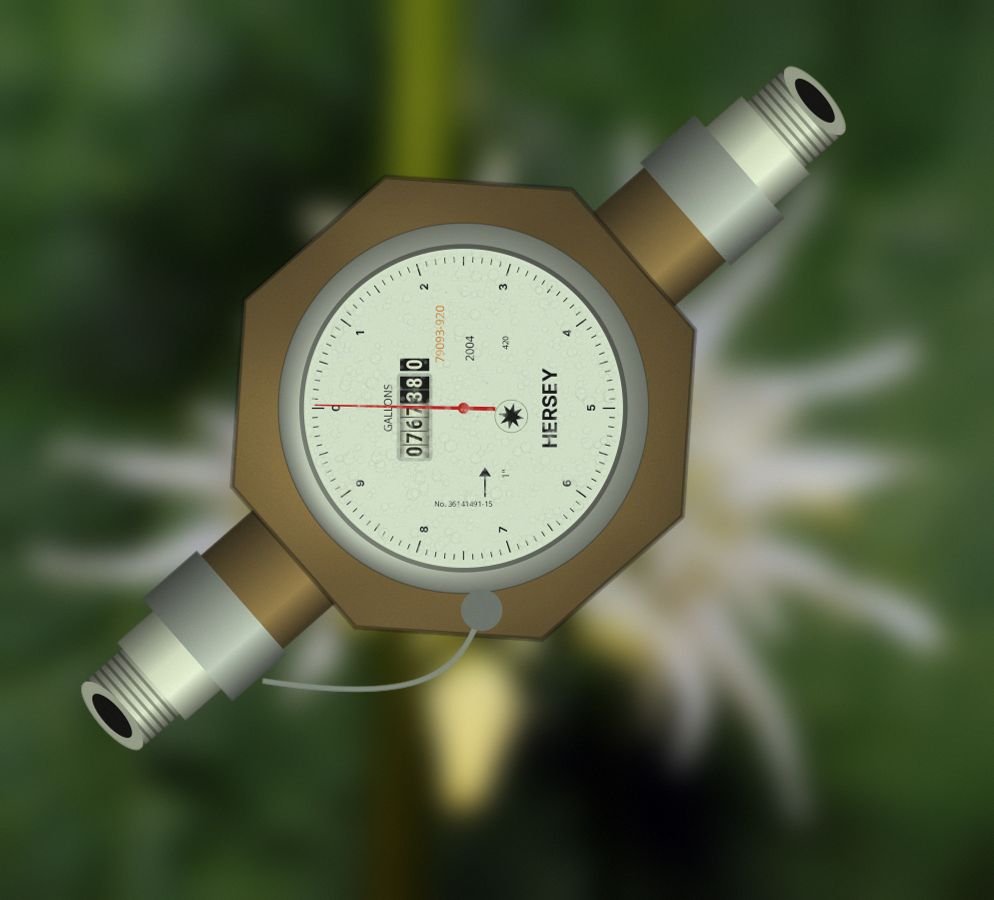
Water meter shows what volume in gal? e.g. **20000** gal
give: **767380.0** gal
